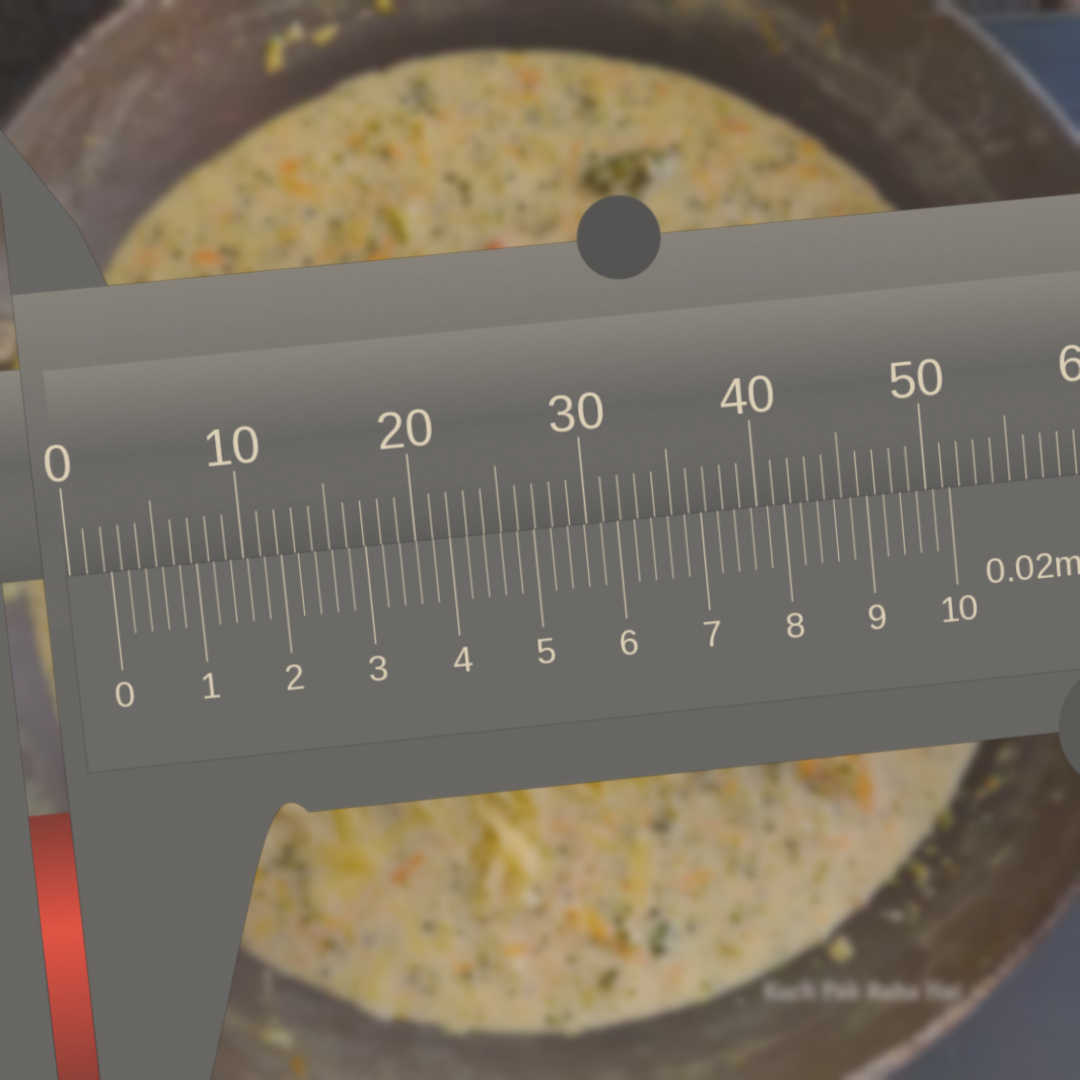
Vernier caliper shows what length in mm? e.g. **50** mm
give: **2.4** mm
